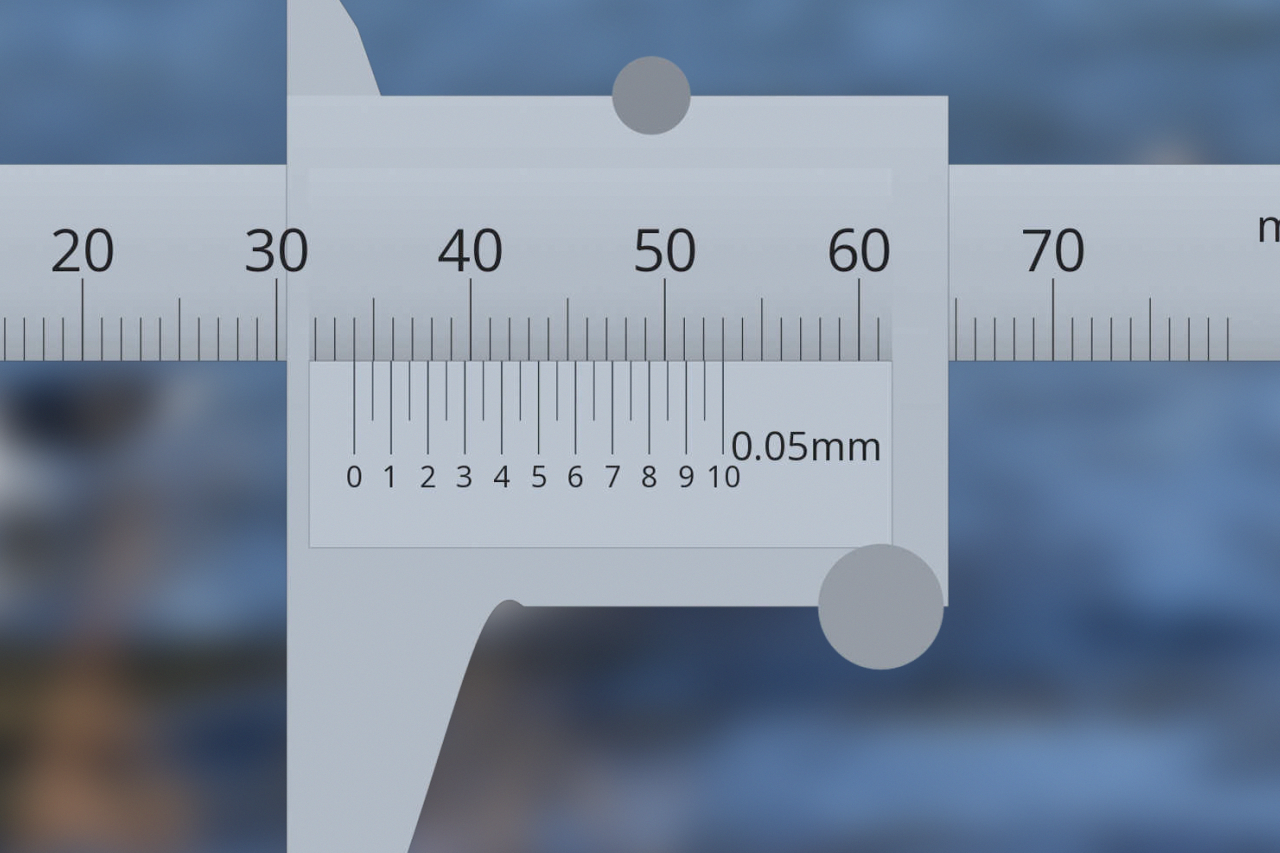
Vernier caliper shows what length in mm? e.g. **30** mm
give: **34.0** mm
